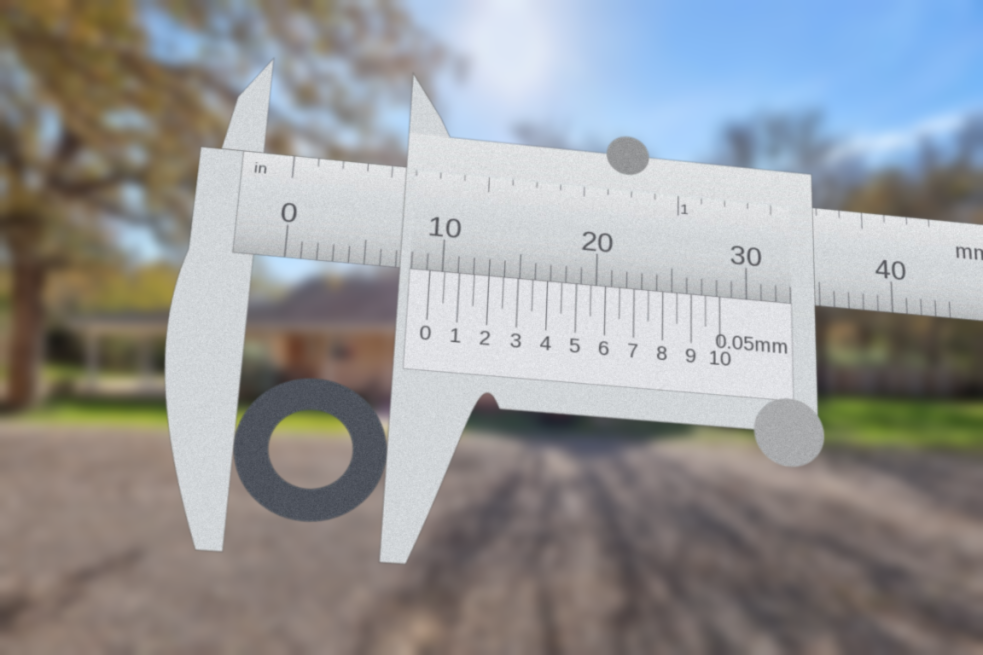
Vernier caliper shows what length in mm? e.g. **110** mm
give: **9.2** mm
